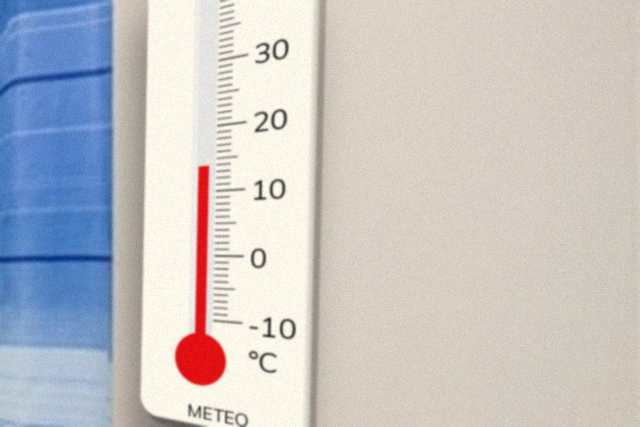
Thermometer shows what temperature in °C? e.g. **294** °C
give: **14** °C
